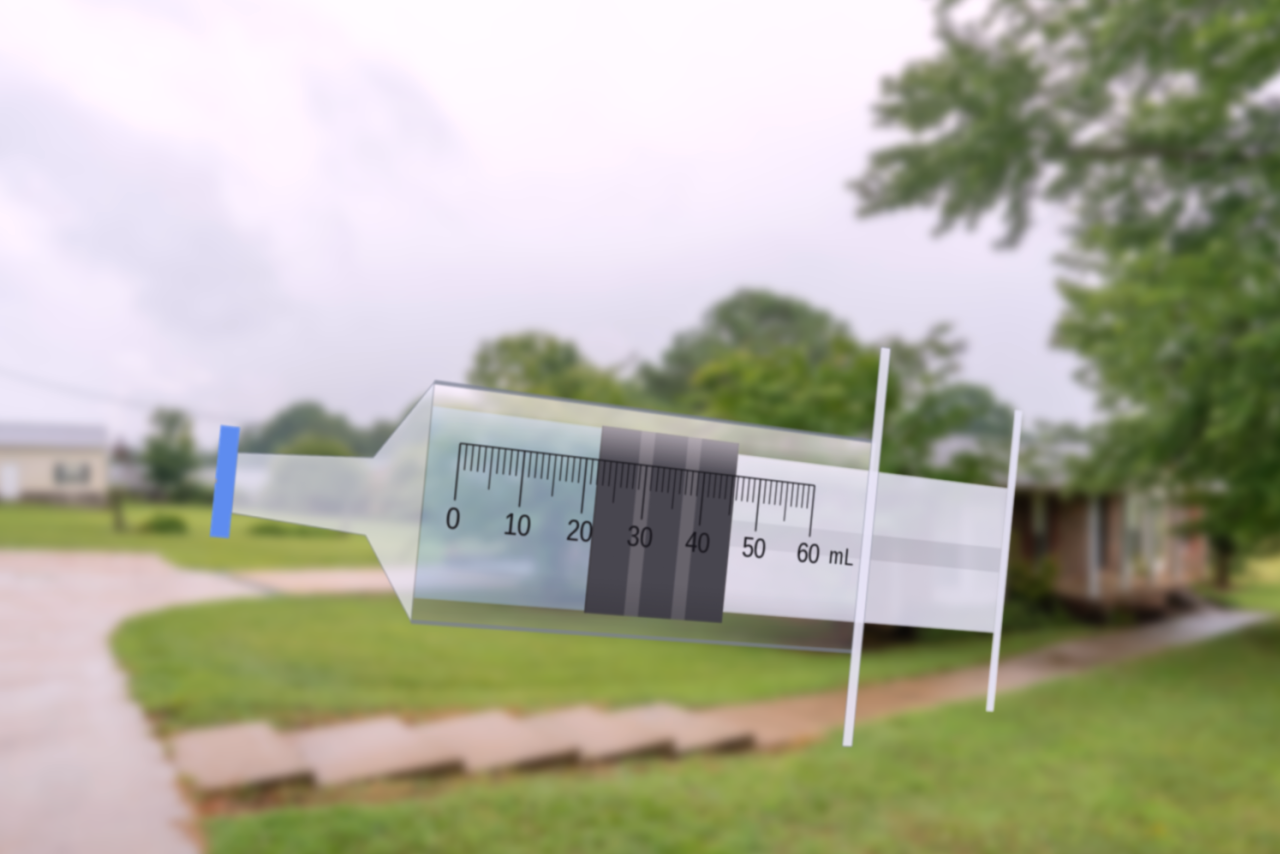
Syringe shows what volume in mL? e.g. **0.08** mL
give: **22** mL
